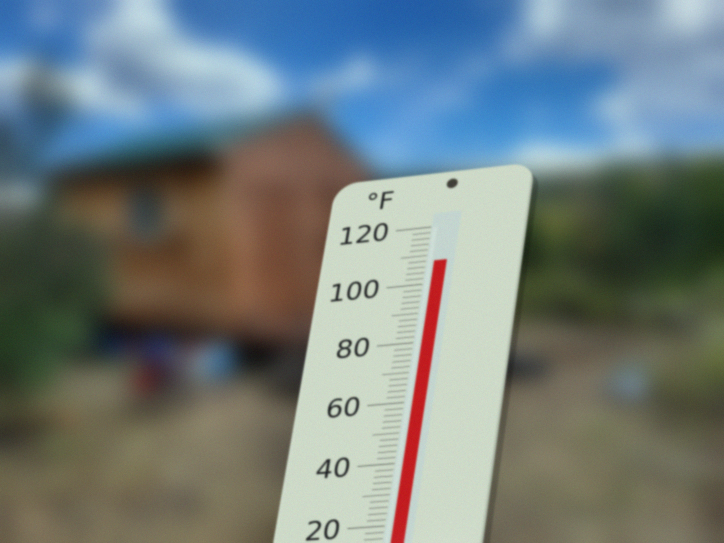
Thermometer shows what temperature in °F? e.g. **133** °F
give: **108** °F
